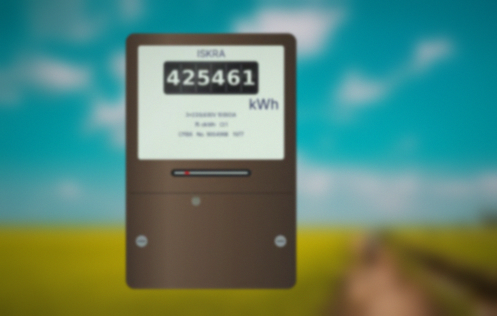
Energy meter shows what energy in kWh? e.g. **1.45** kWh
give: **425461** kWh
